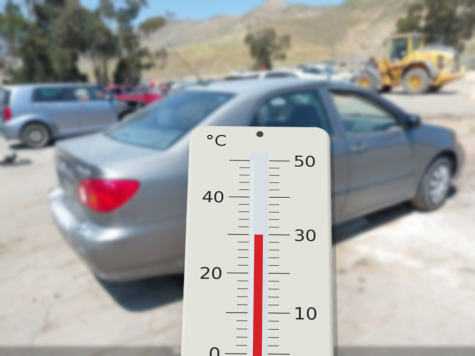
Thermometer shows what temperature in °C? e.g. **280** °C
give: **30** °C
